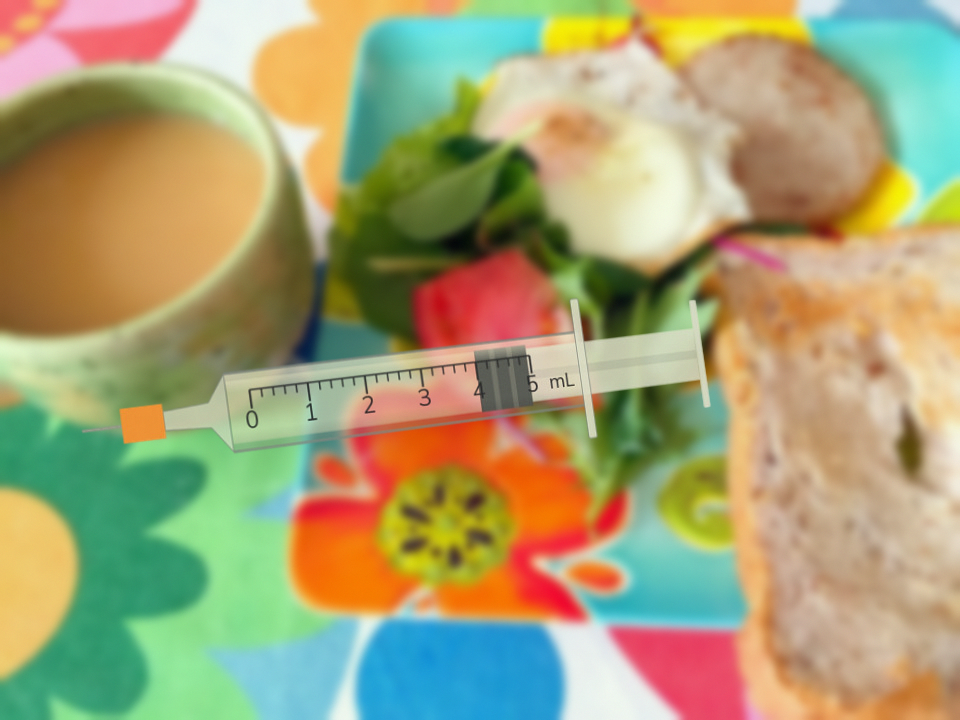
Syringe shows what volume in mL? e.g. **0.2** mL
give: **4** mL
